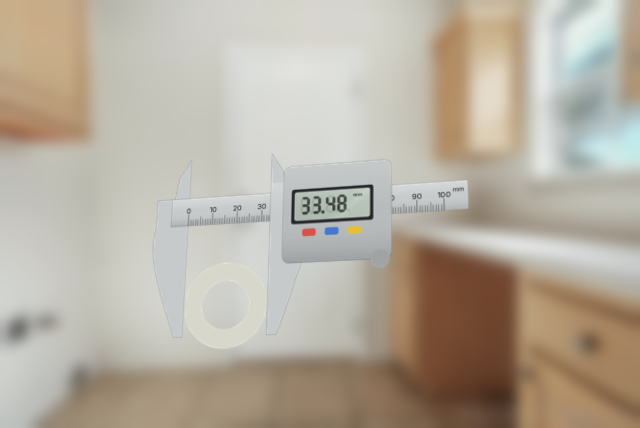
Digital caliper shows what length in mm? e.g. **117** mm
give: **33.48** mm
